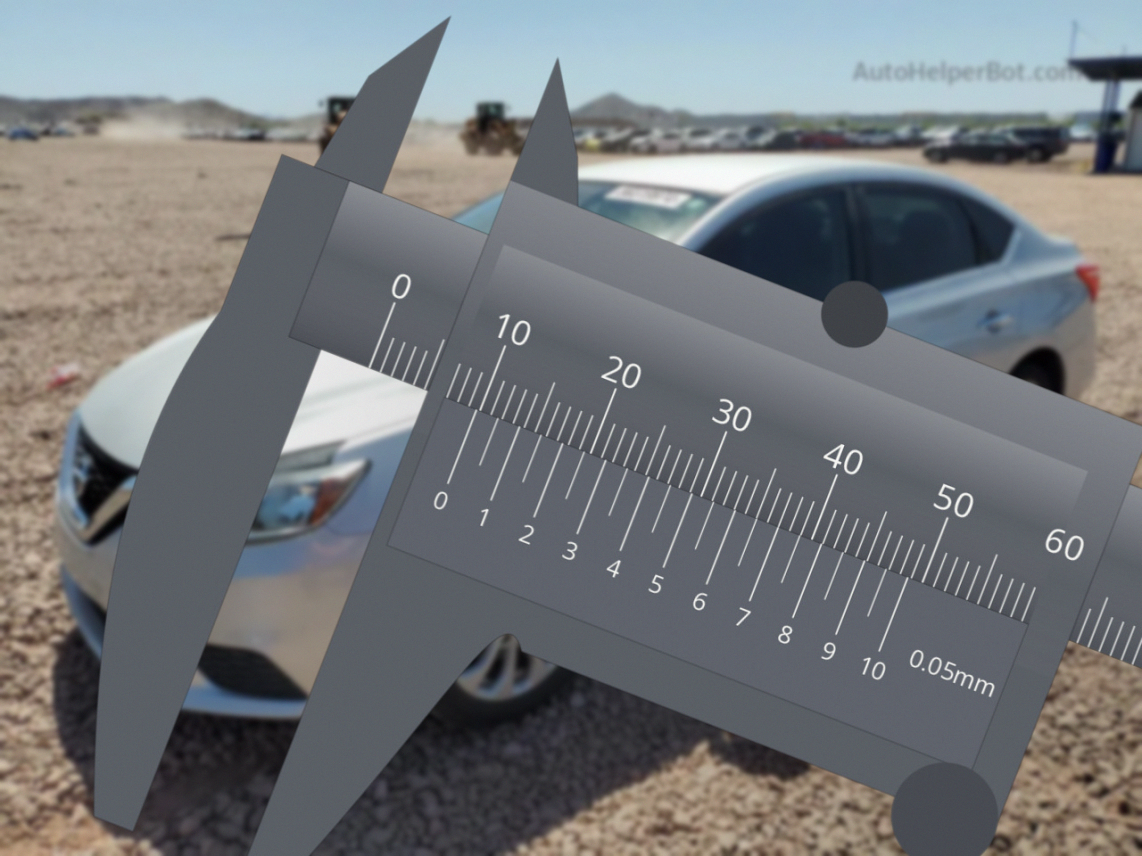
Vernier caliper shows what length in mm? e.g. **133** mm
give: **9.7** mm
